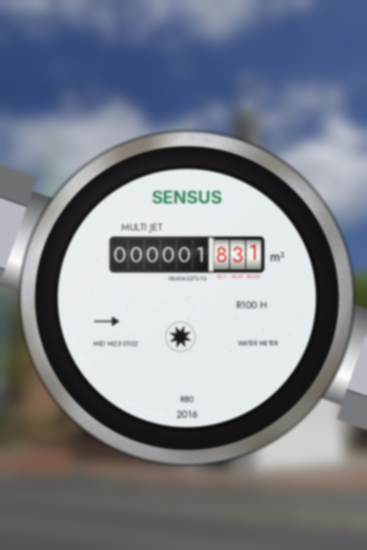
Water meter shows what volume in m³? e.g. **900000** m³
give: **1.831** m³
